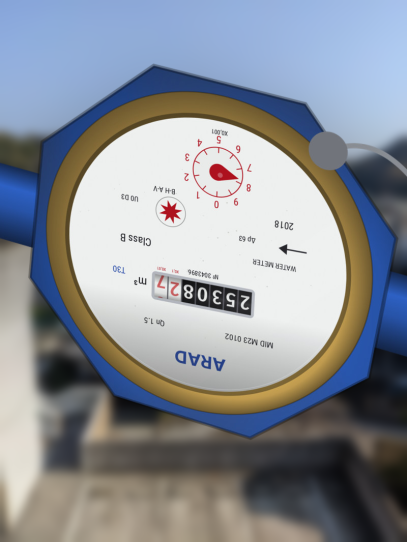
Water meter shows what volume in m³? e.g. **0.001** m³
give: **25308.267** m³
